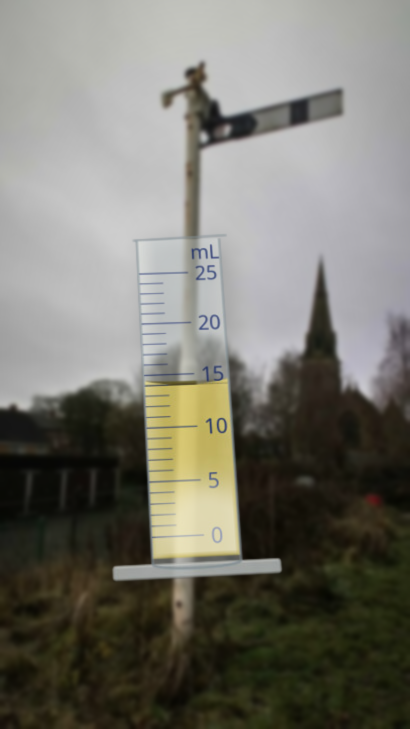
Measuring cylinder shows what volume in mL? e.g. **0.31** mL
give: **14** mL
